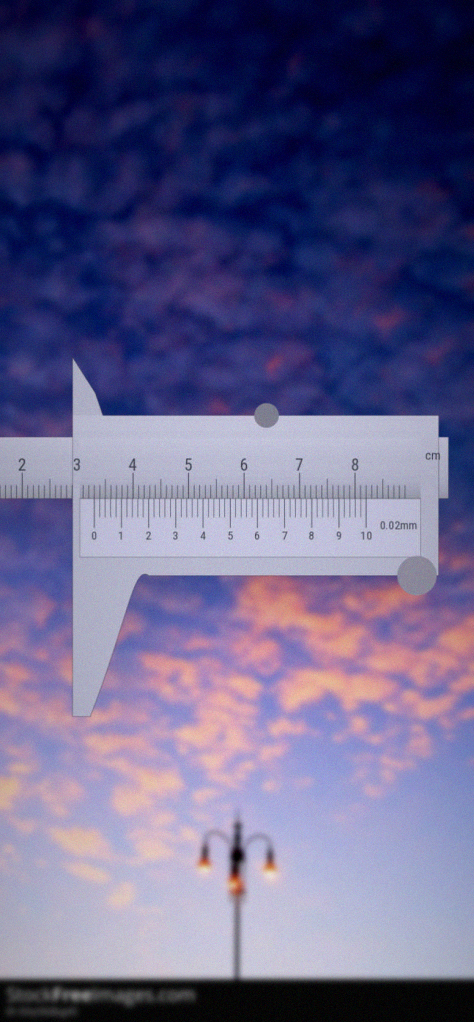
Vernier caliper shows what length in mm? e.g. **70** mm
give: **33.0** mm
